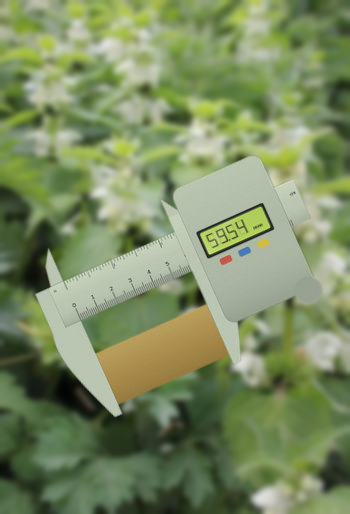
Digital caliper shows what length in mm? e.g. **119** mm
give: **59.54** mm
